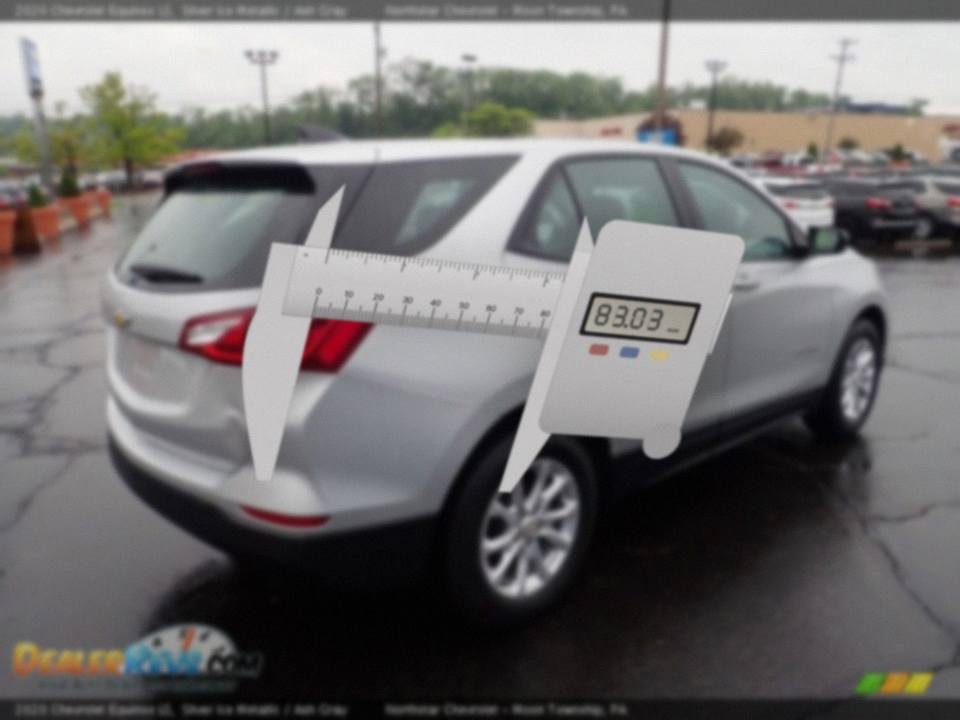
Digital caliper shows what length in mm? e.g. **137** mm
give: **83.03** mm
